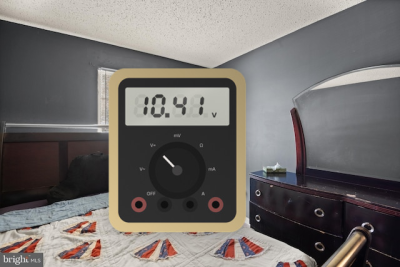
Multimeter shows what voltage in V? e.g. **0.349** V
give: **10.41** V
